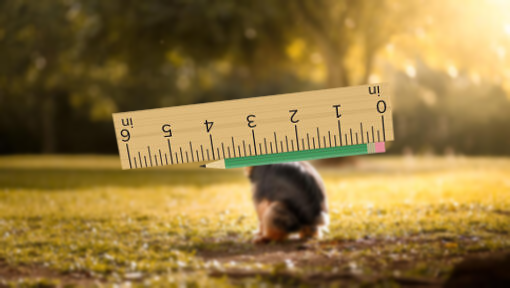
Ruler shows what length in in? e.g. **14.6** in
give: **4.375** in
